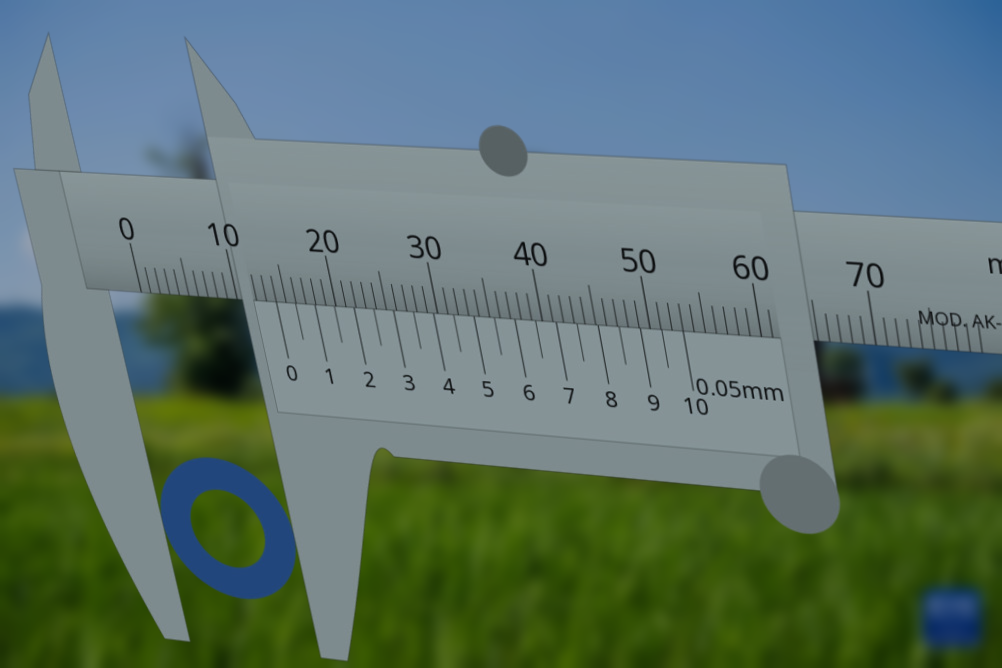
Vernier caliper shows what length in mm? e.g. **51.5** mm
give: **14.0** mm
